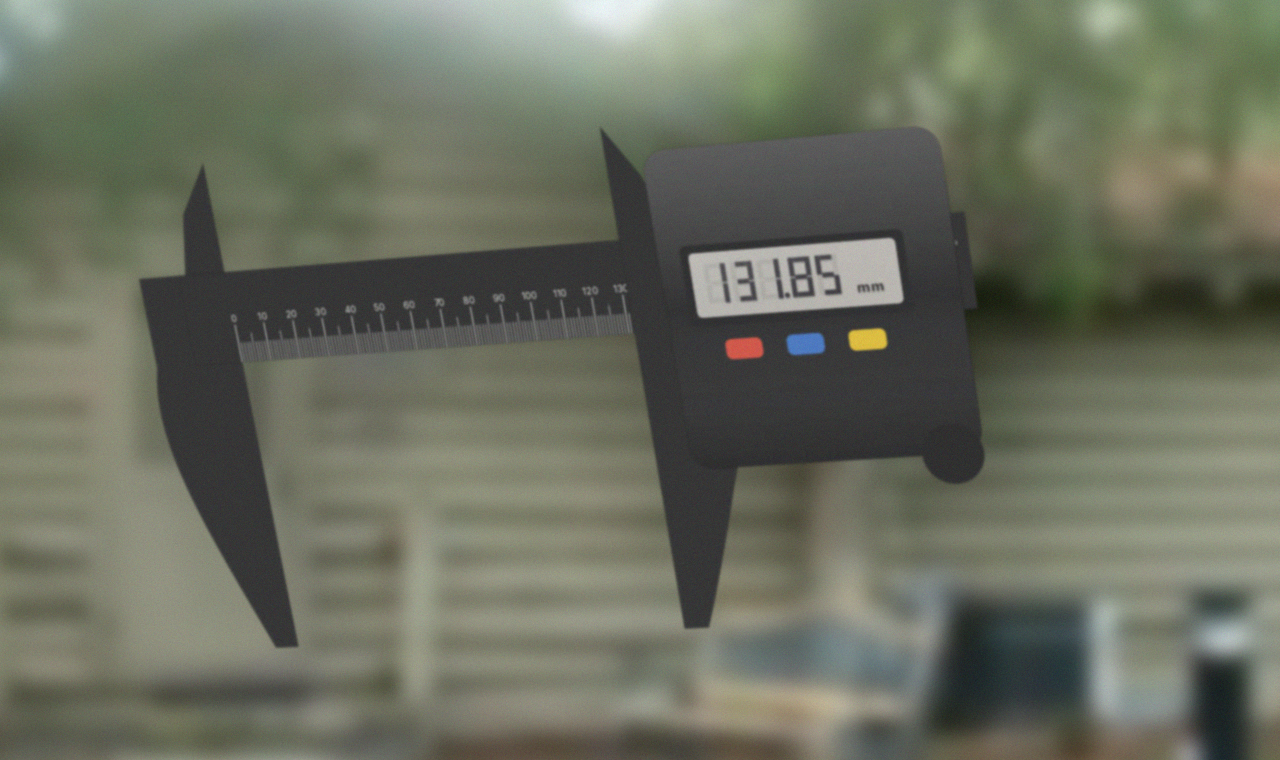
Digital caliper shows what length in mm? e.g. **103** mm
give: **131.85** mm
